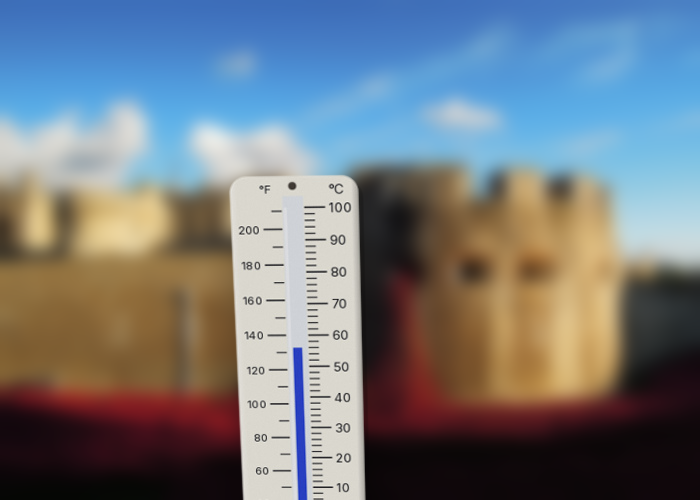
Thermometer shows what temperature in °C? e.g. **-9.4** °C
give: **56** °C
